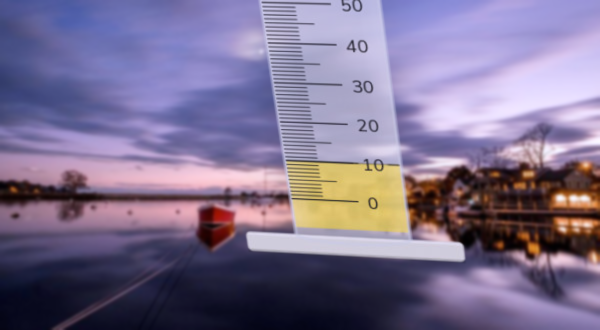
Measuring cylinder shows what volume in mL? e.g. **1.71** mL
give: **10** mL
